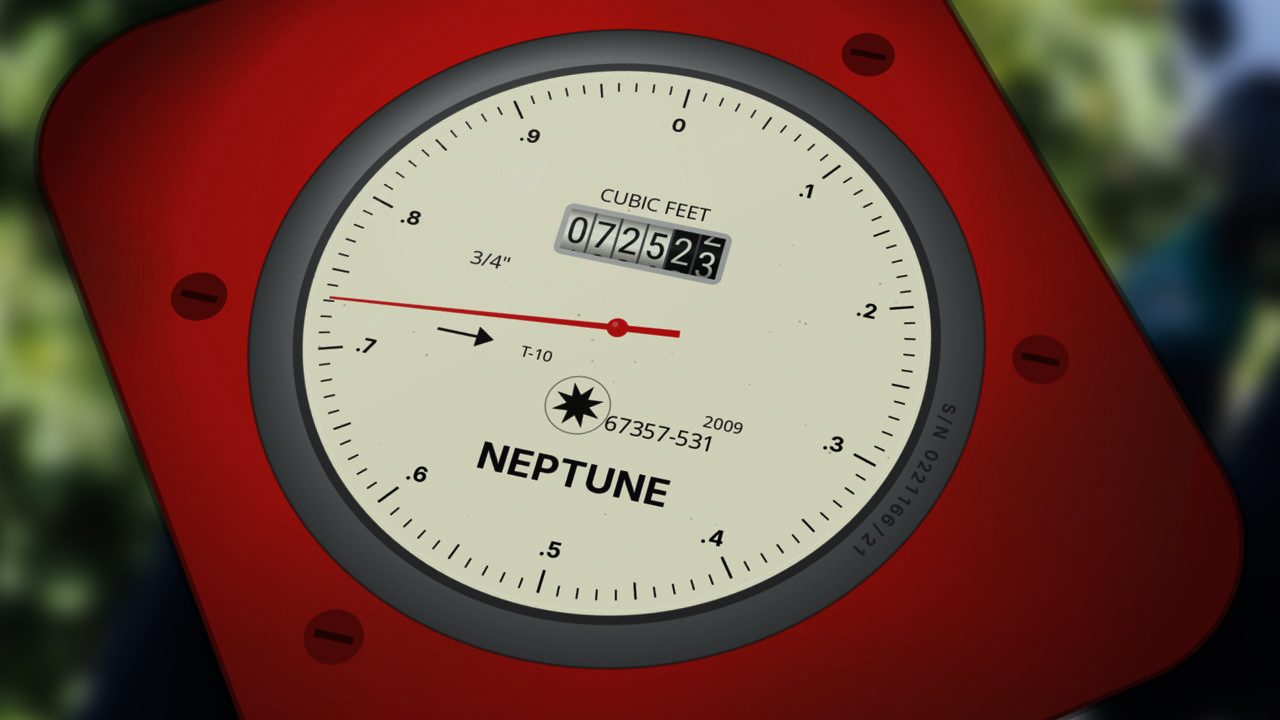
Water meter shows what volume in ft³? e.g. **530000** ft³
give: **72522.73** ft³
